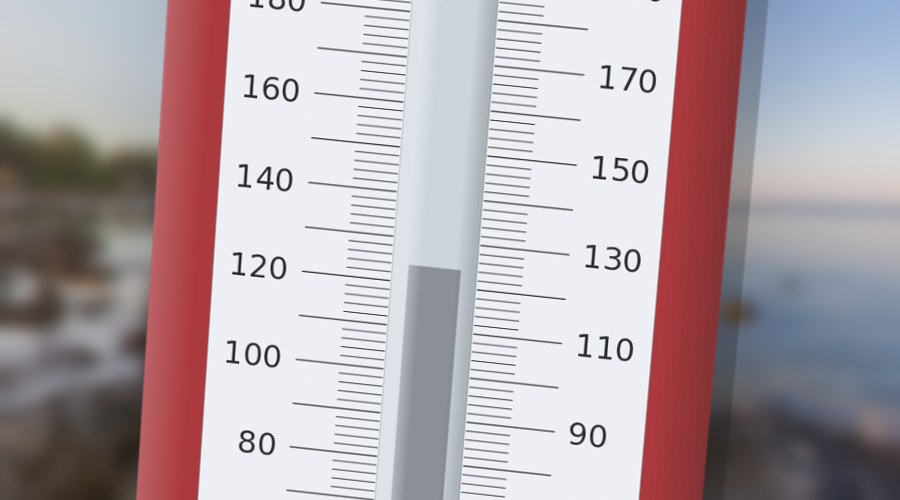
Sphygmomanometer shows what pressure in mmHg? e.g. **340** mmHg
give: **124** mmHg
